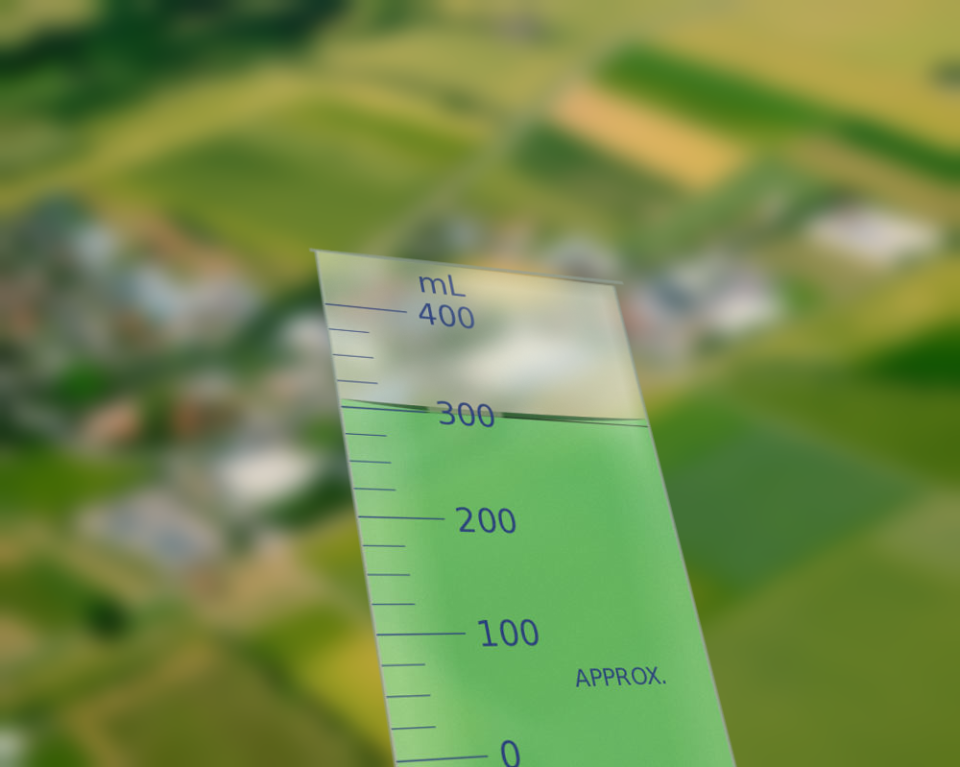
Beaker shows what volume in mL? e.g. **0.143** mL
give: **300** mL
